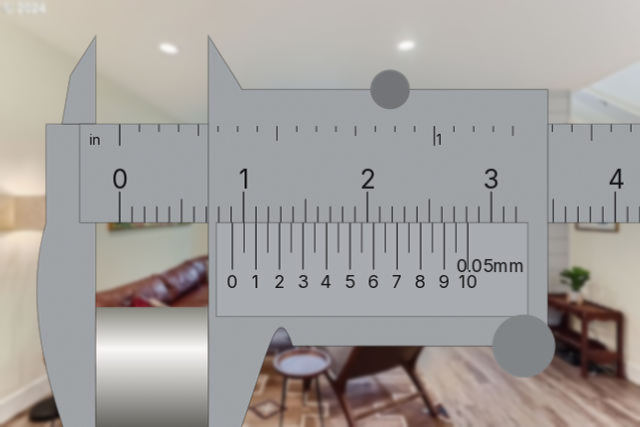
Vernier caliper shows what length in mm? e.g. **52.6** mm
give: **9.1** mm
